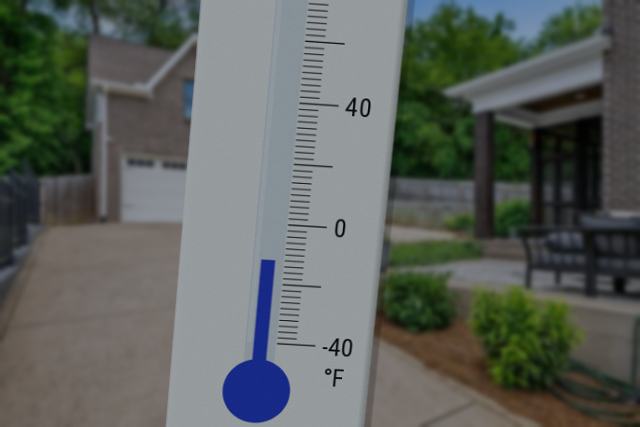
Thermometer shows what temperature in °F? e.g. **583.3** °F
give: **-12** °F
